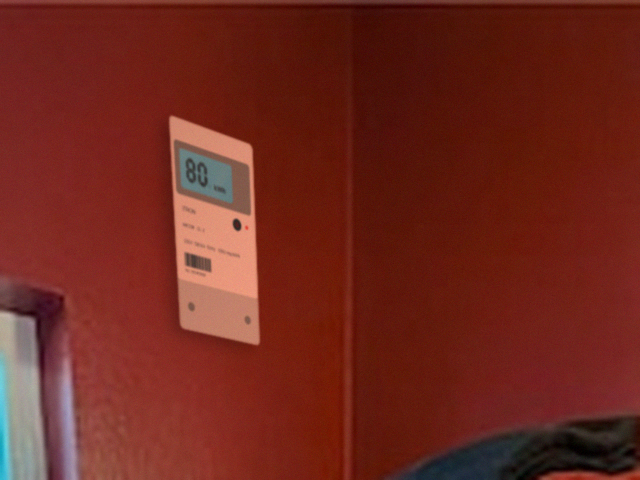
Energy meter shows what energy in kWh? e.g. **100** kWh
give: **80** kWh
